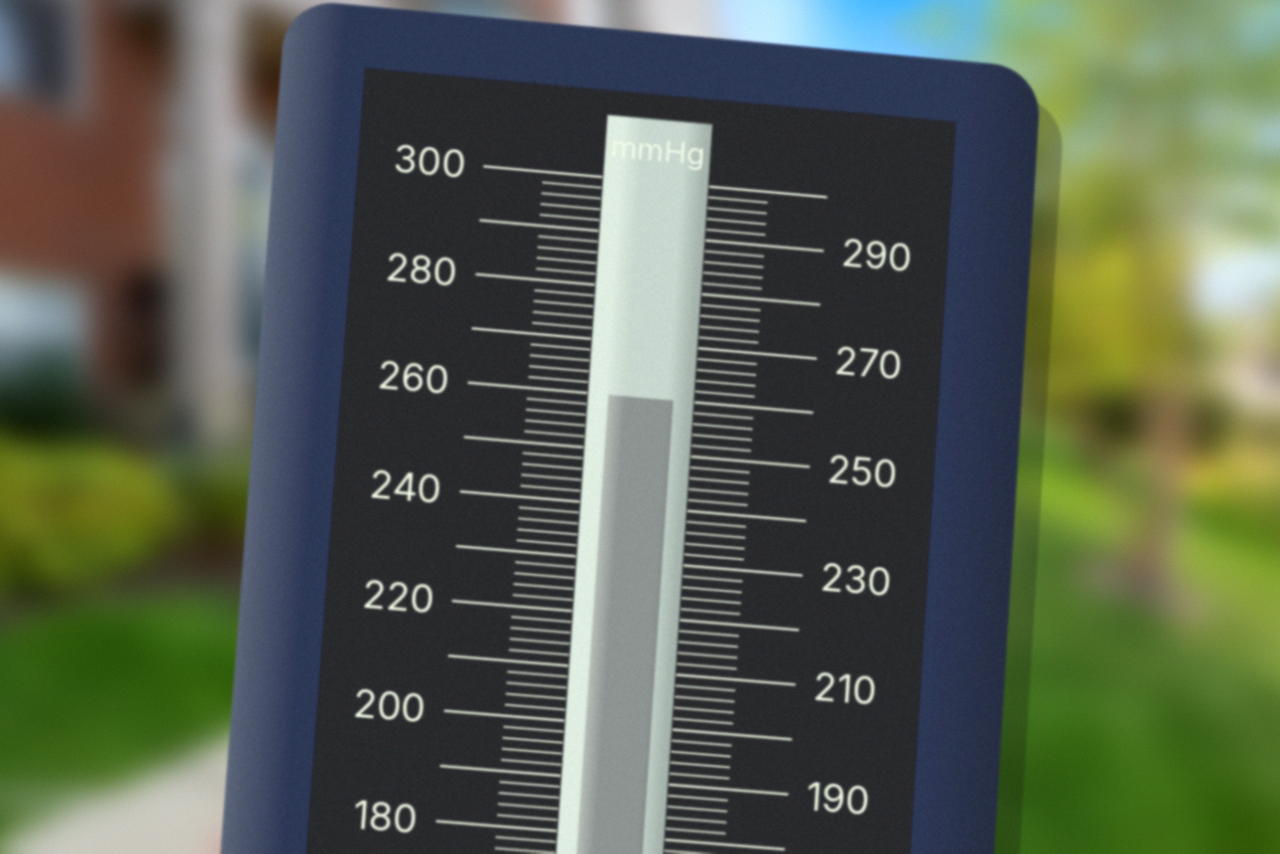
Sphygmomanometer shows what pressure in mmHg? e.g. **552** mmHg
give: **260** mmHg
